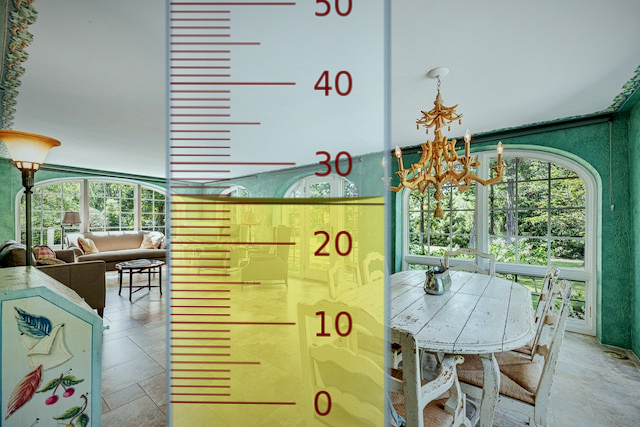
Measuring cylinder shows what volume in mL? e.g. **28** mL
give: **25** mL
